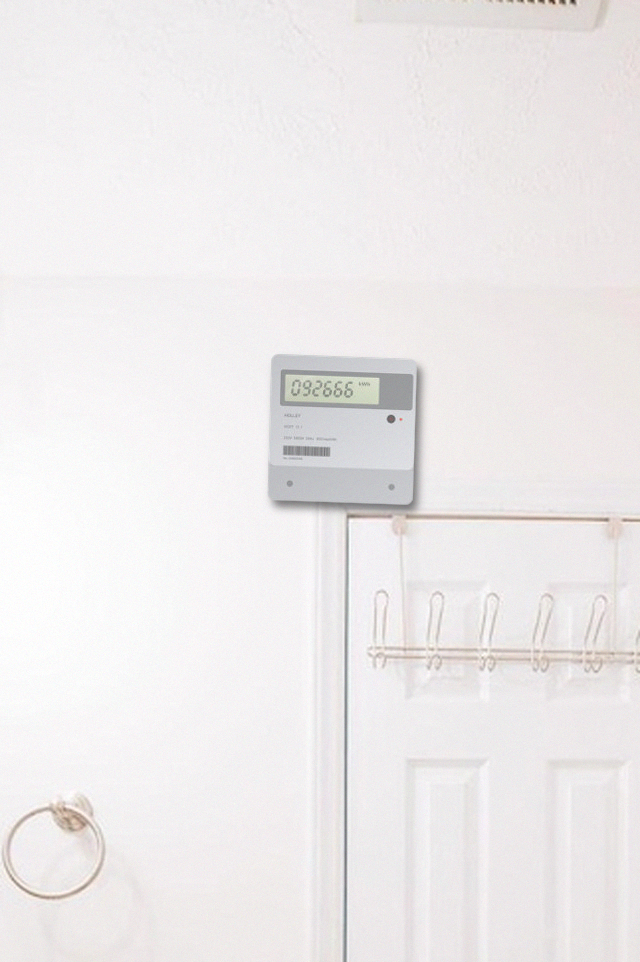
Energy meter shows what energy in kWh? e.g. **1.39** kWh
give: **92666** kWh
